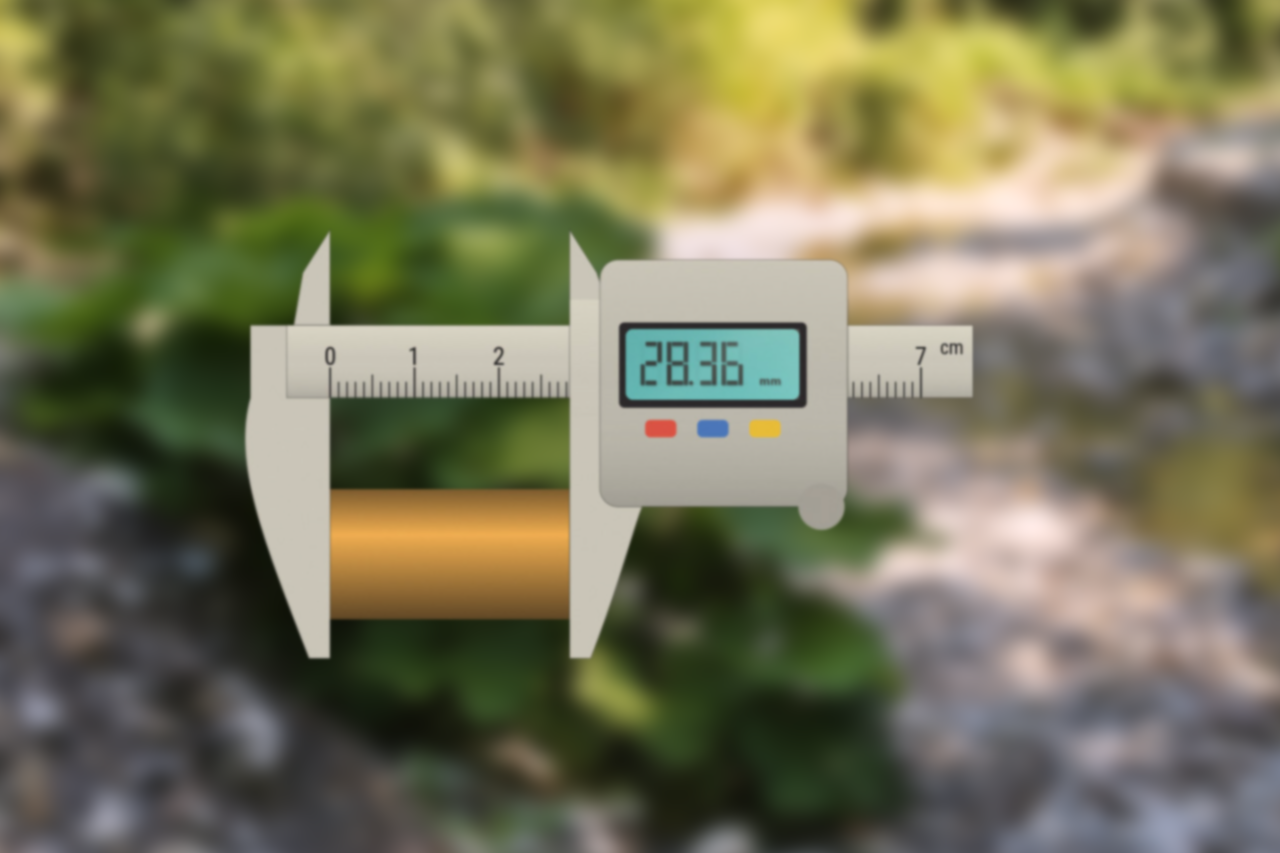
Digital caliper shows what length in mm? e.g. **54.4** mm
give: **28.36** mm
